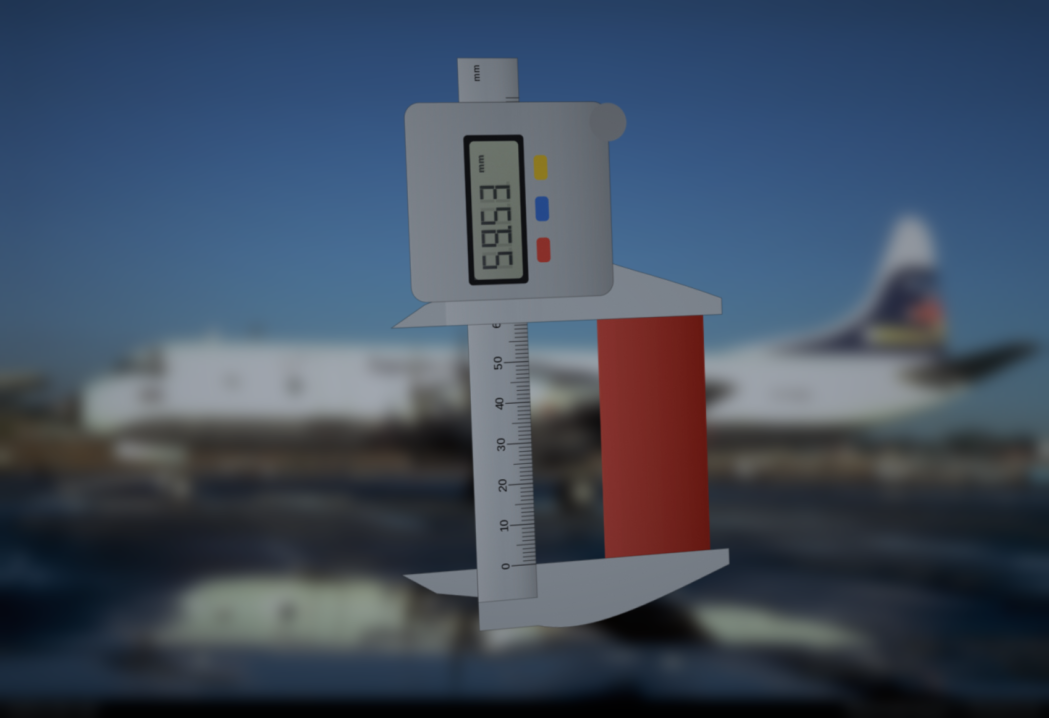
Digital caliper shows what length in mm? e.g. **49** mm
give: **59.53** mm
